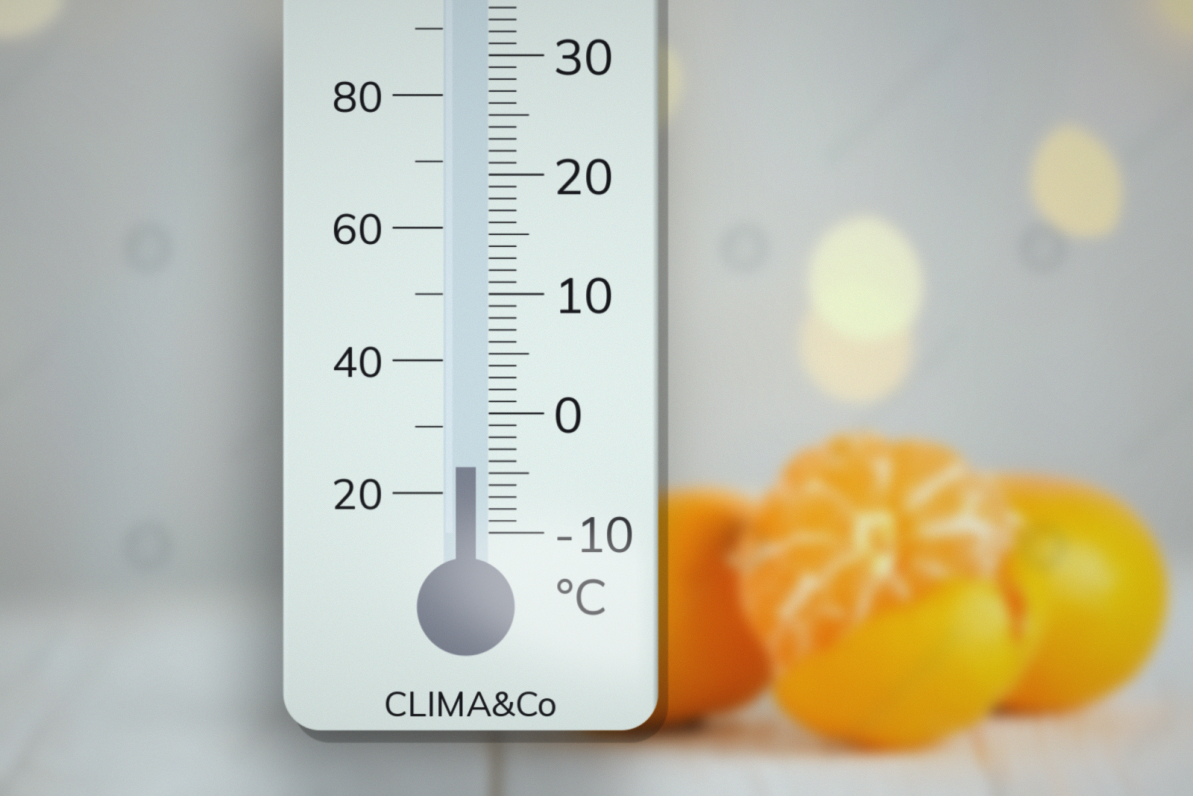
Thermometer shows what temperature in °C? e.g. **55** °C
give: **-4.5** °C
